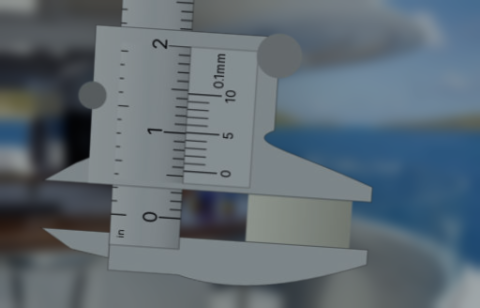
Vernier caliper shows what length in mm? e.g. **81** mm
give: **5.6** mm
